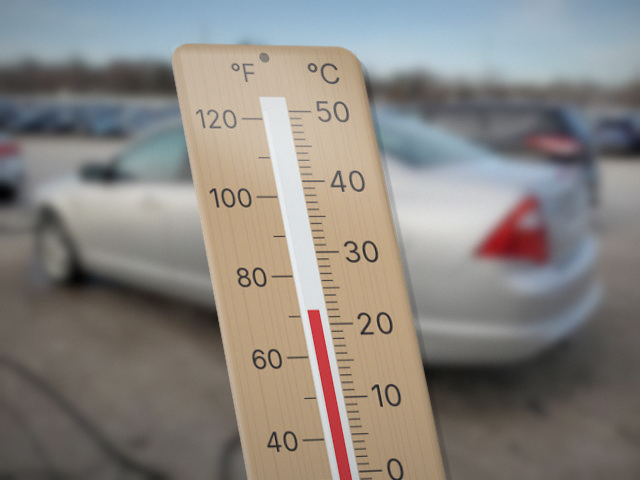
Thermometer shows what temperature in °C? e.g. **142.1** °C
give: **22** °C
